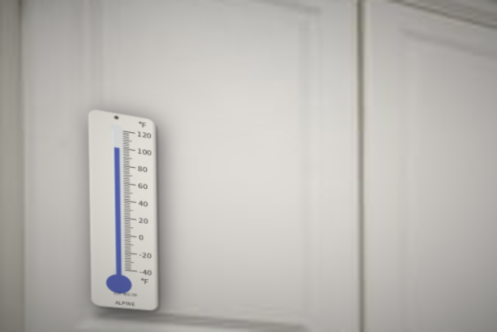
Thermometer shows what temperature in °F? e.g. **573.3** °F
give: **100** °F
